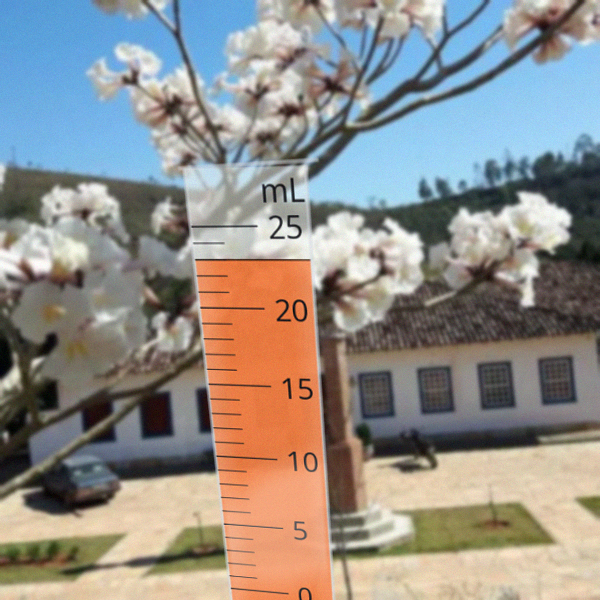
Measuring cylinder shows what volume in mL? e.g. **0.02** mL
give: **23** mL
